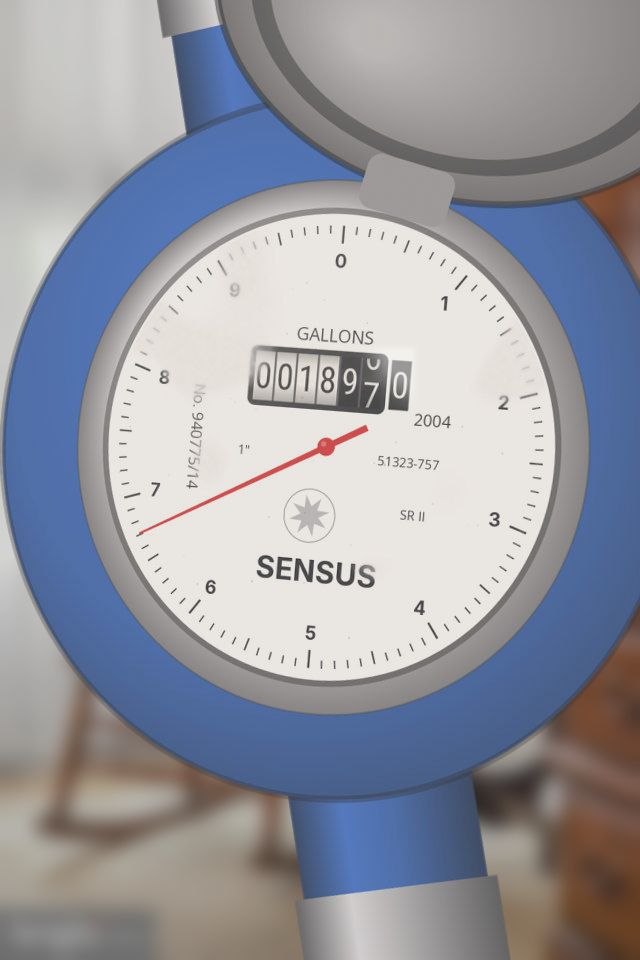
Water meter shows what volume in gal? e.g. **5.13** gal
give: **18966.7** gal
